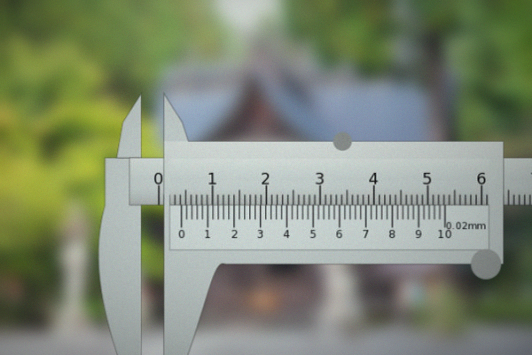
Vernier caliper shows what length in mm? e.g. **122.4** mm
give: **4.2** mm
